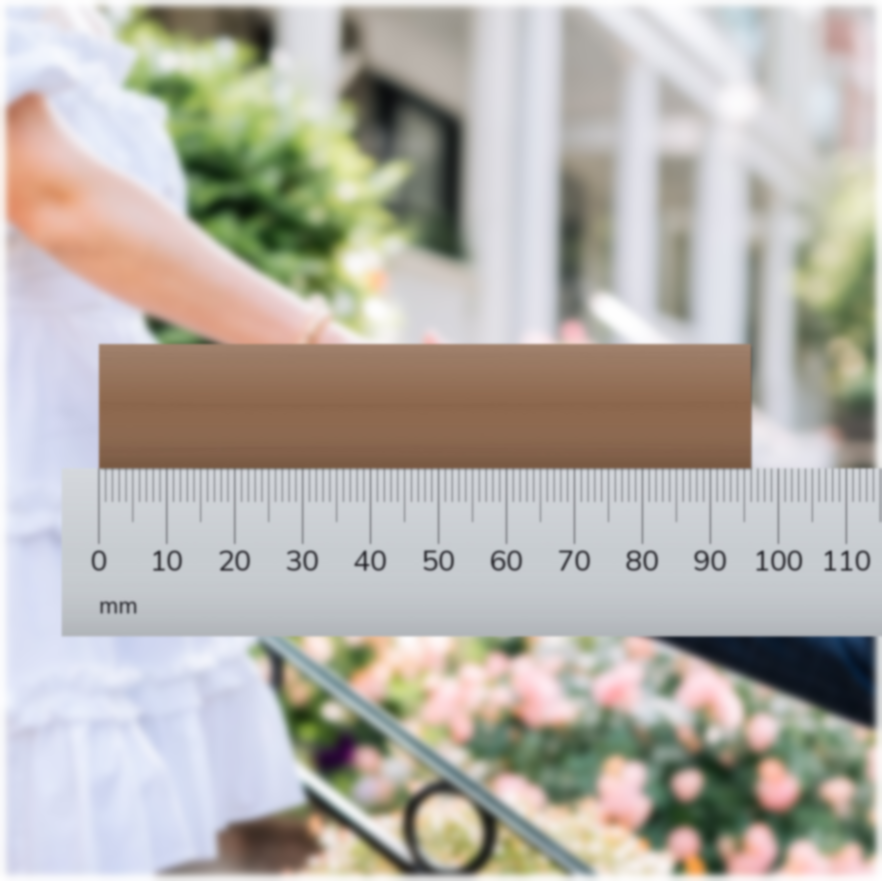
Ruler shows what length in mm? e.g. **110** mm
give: **96** mm
